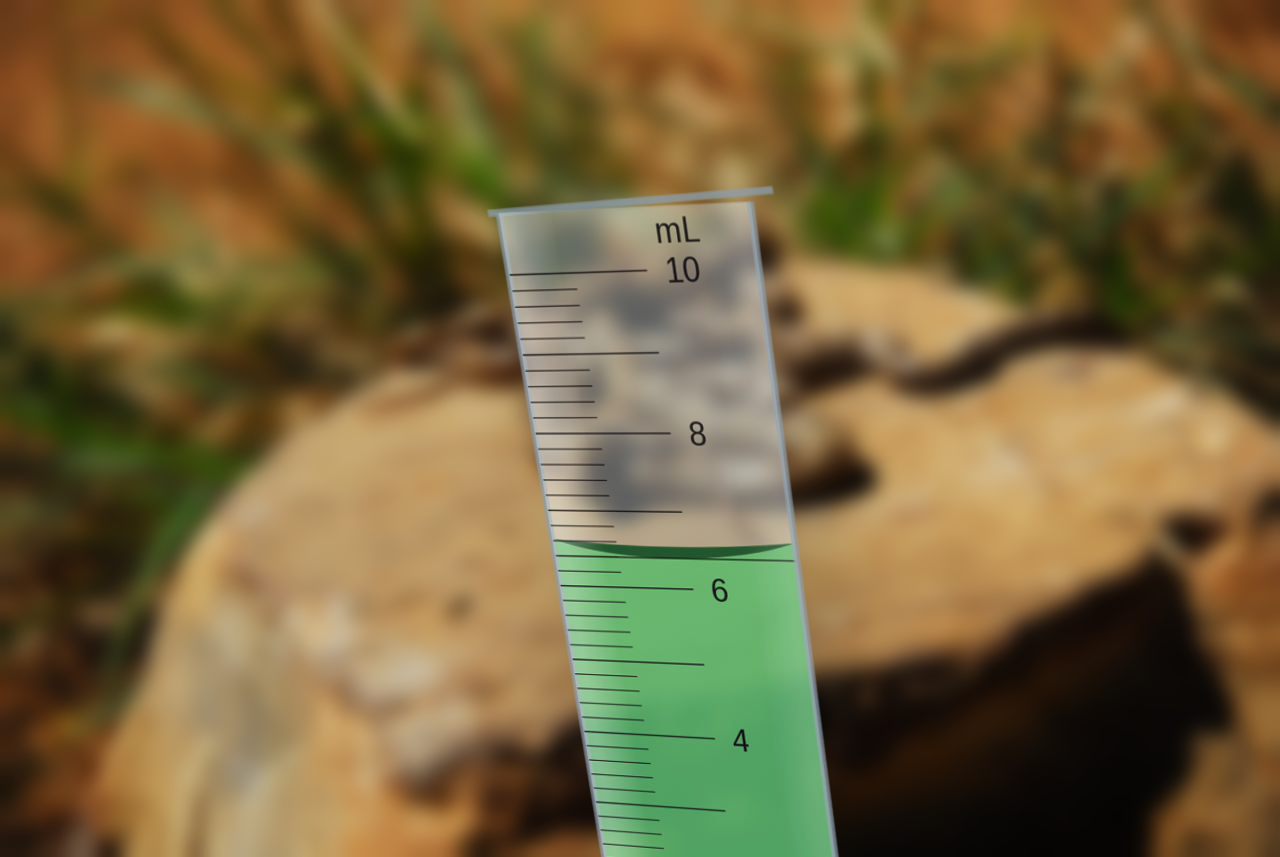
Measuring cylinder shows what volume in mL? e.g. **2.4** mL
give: **6.4** mL
